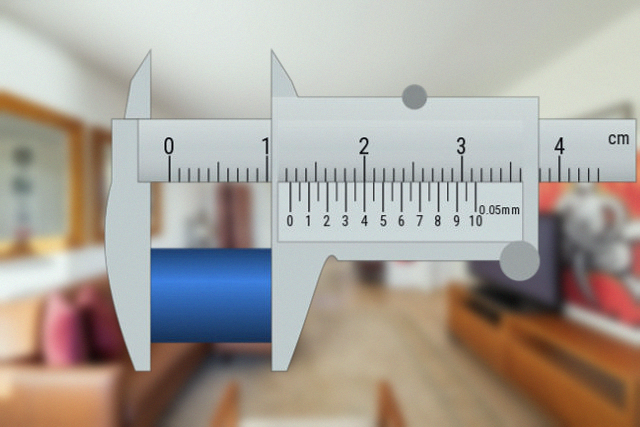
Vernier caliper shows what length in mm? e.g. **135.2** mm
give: **12.4** mm
